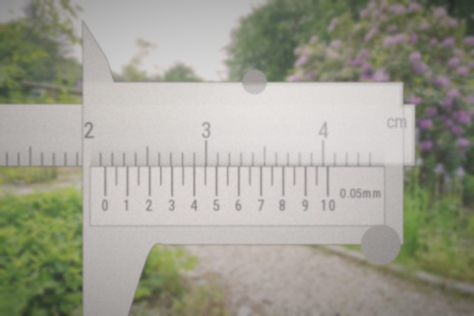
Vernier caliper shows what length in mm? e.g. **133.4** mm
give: **21.4** mm
